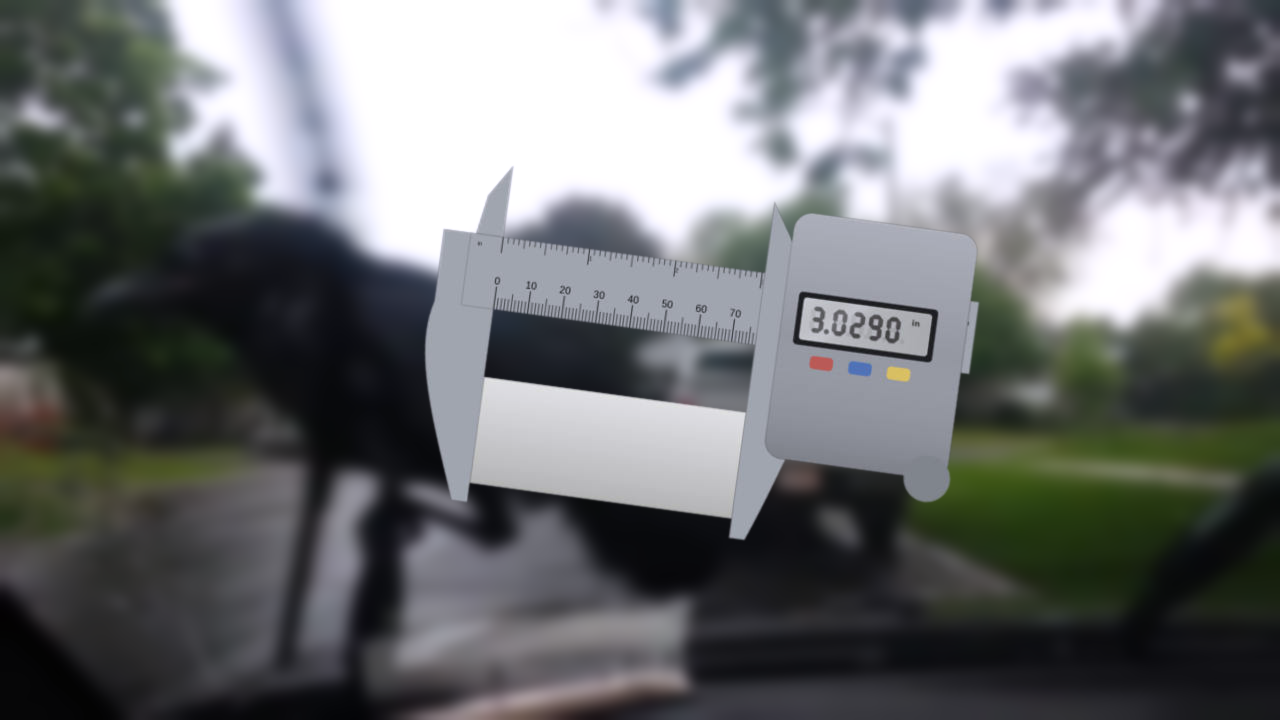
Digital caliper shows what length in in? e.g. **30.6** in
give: **3.0290** in
